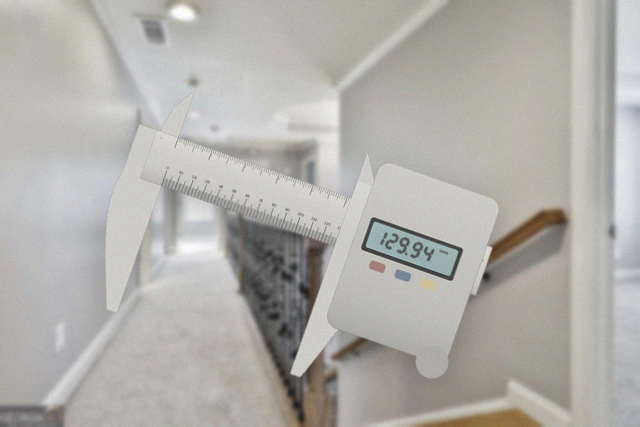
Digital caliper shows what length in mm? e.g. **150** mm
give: **129.94** mm
